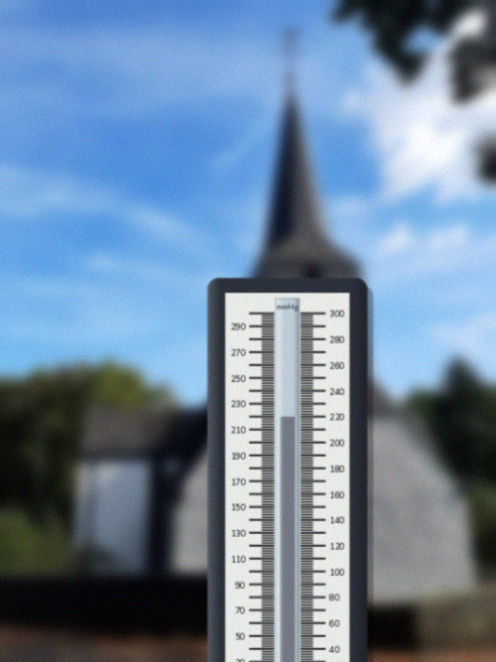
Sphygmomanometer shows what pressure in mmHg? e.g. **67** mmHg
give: **220** mmHg
